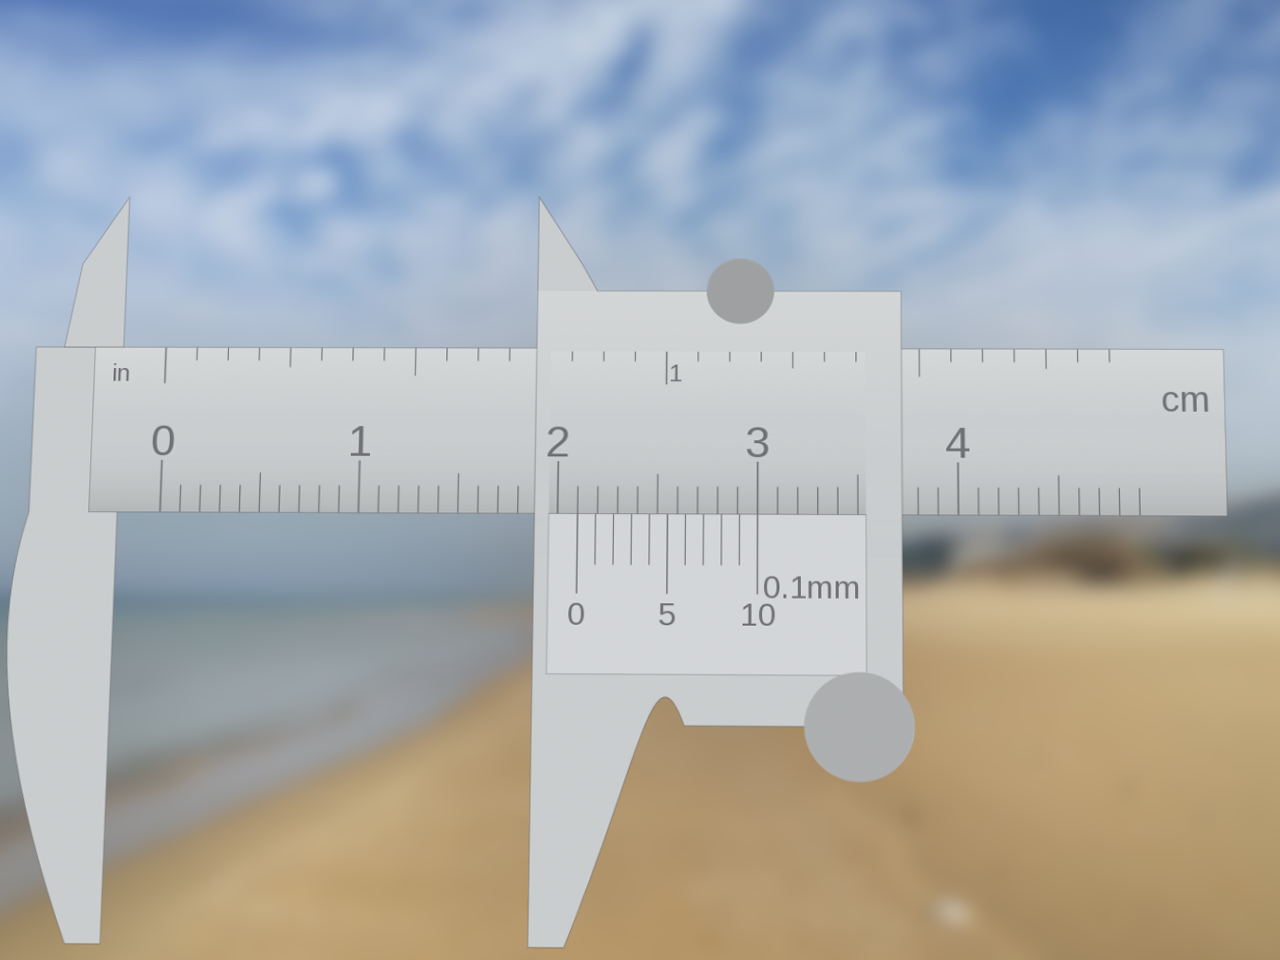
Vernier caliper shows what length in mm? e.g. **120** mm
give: **21.0** mm
